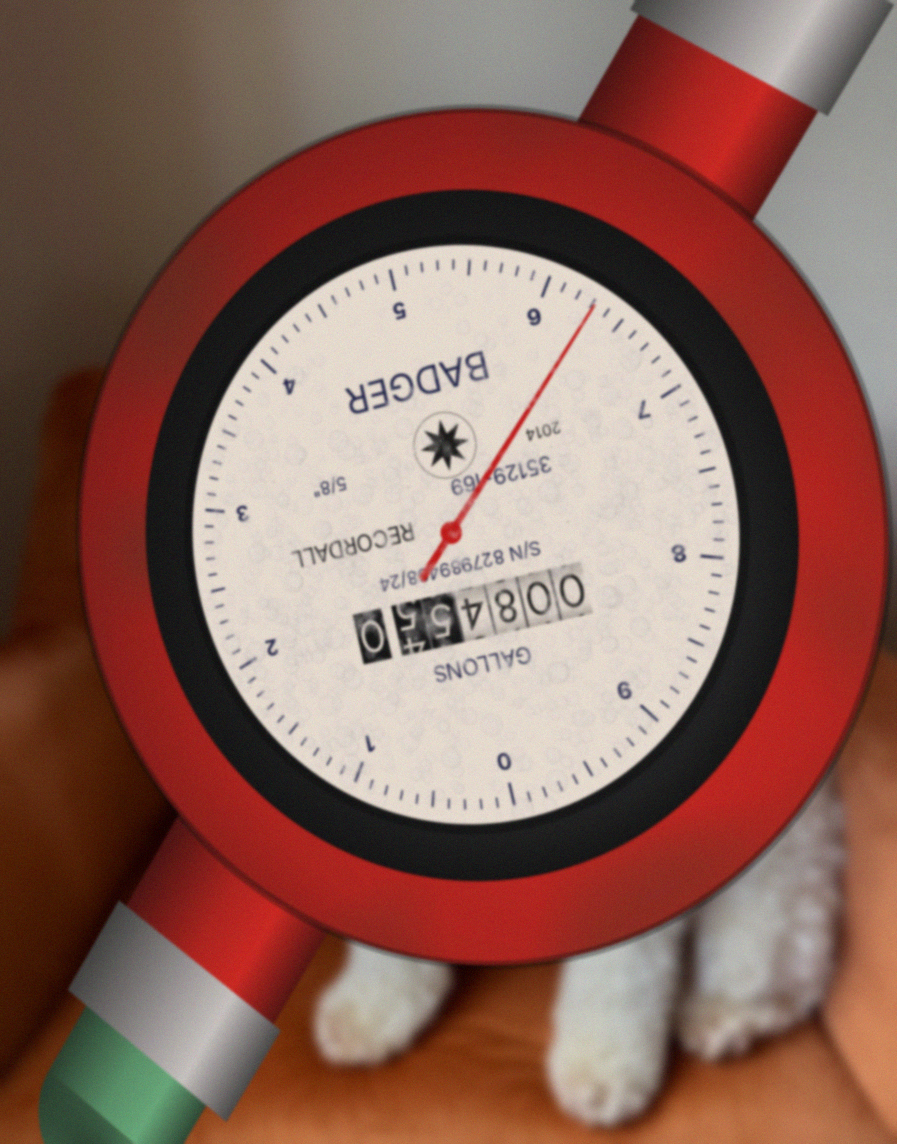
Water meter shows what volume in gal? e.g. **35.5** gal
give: **84546.3** gal
